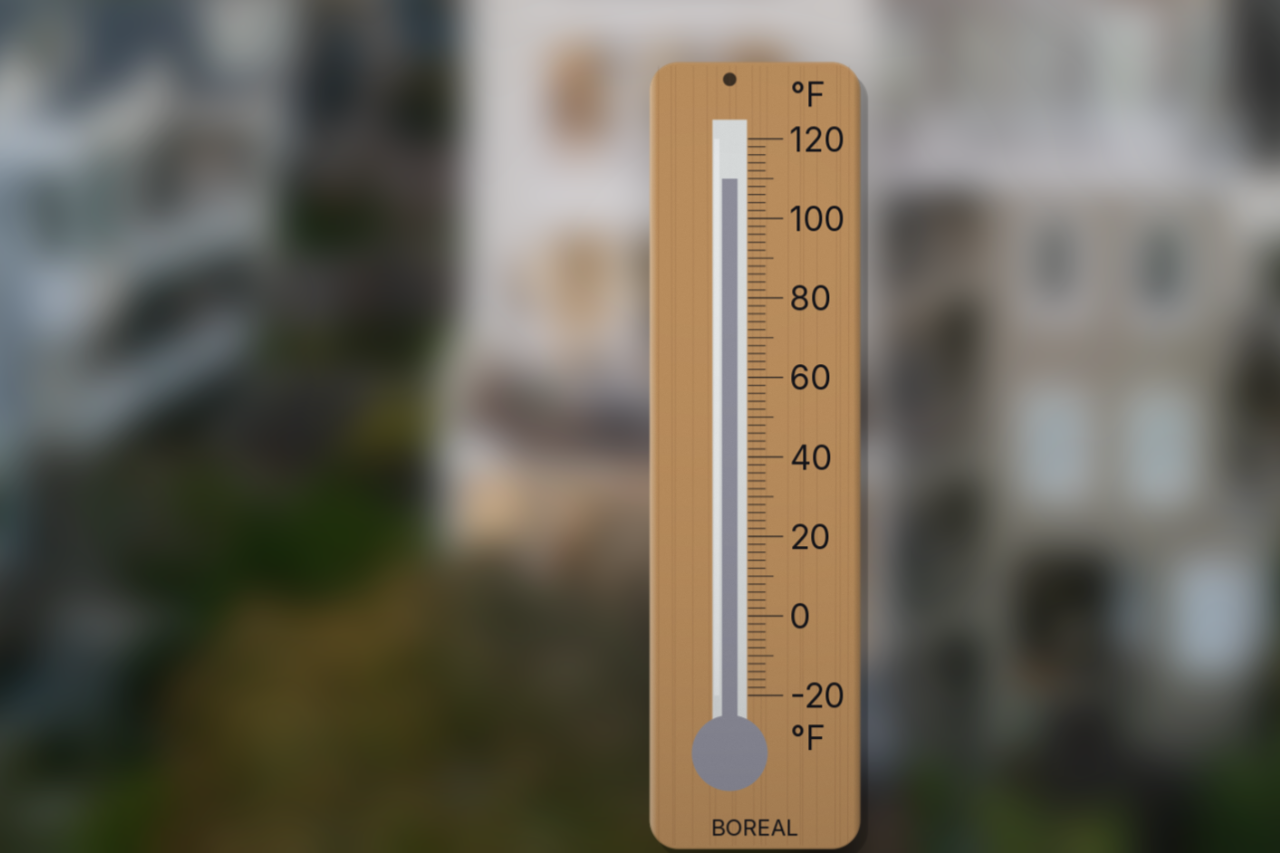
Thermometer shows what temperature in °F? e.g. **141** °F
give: **110** °F
